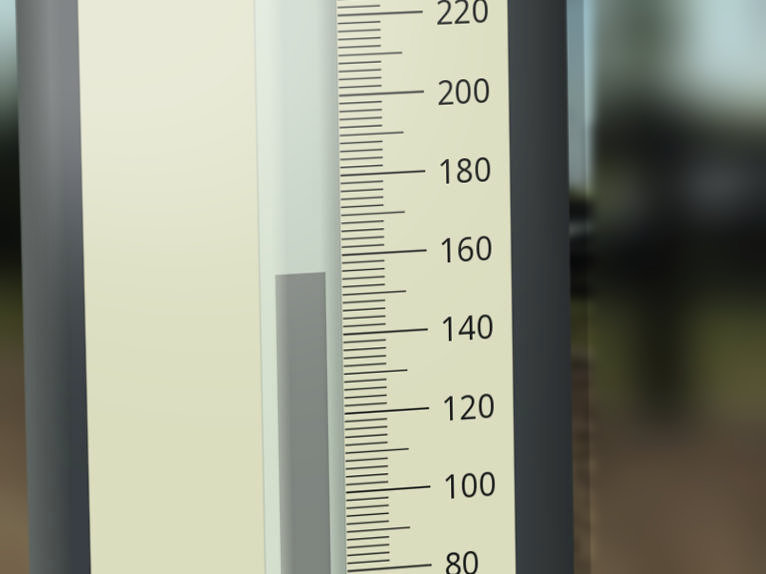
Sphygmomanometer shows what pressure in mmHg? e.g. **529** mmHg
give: **156** mmHg
